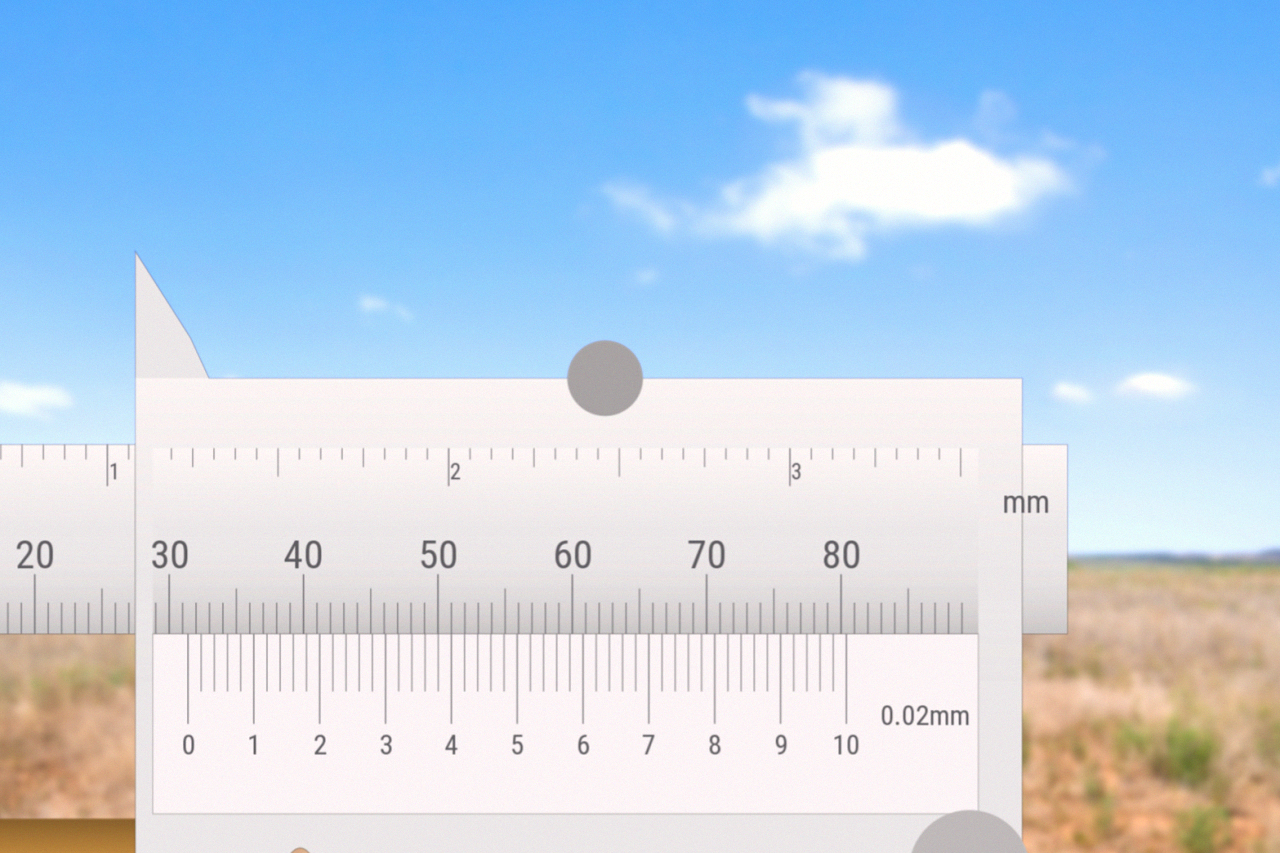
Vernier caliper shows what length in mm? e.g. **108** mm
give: **31.4** mm
